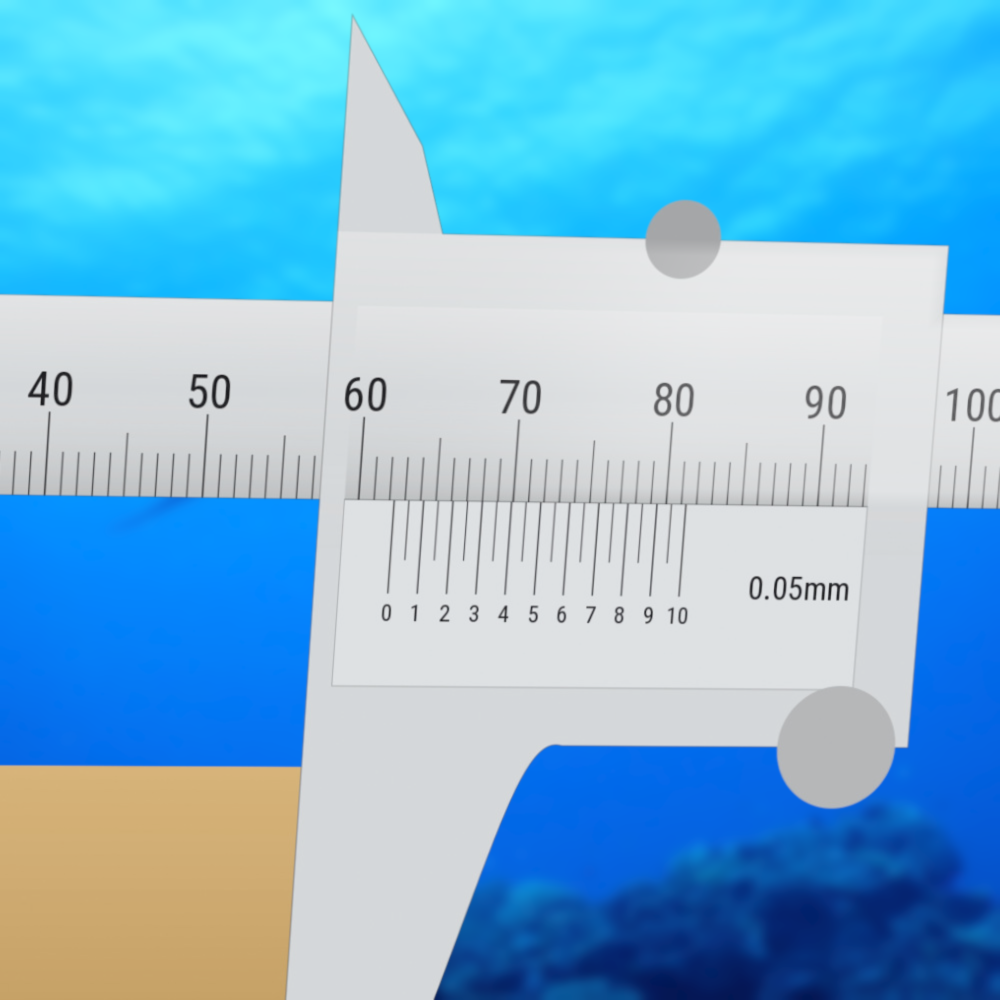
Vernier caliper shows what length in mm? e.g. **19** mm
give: **62.3** mm
